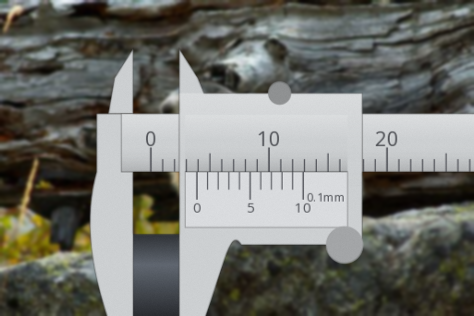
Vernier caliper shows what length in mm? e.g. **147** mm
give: **3.9** mm
